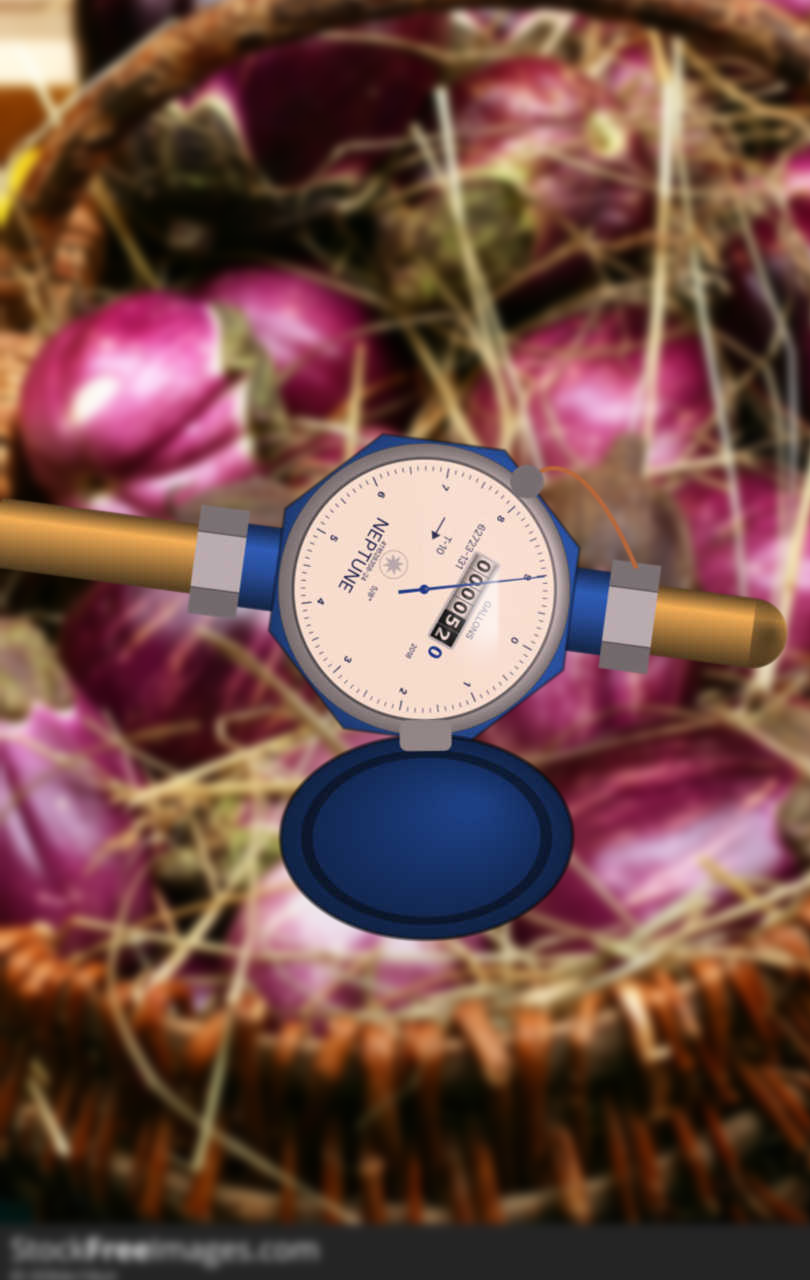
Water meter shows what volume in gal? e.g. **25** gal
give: **519.0** gal
